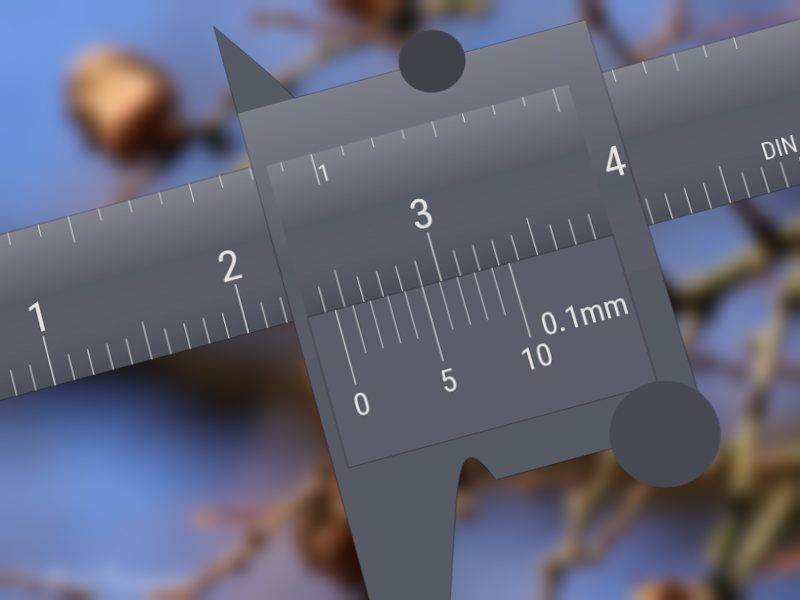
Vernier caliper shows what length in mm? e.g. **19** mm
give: **24.5** mm
